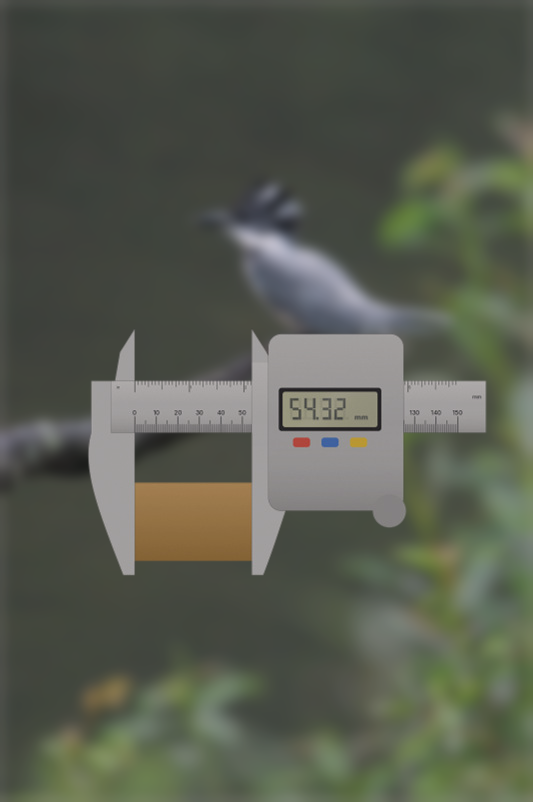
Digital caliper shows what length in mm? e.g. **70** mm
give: **54.32** mm
